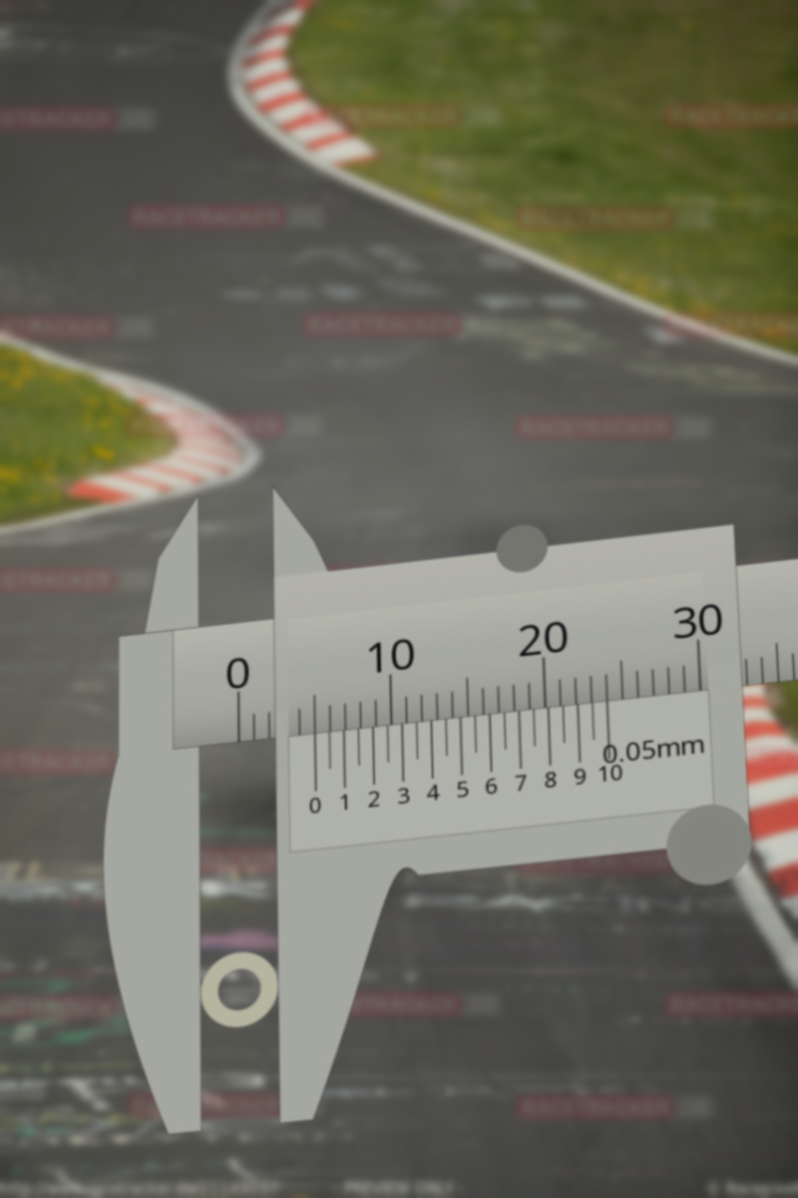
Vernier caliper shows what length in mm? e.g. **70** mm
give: **5.0** mm
